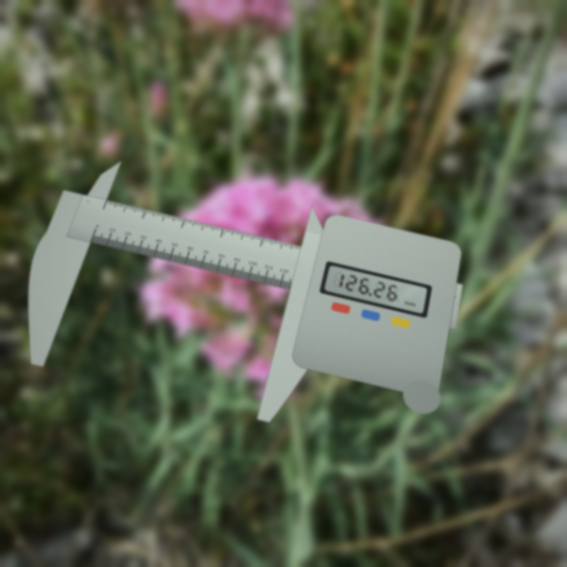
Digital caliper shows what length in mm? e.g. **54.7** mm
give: **126.26** mm
